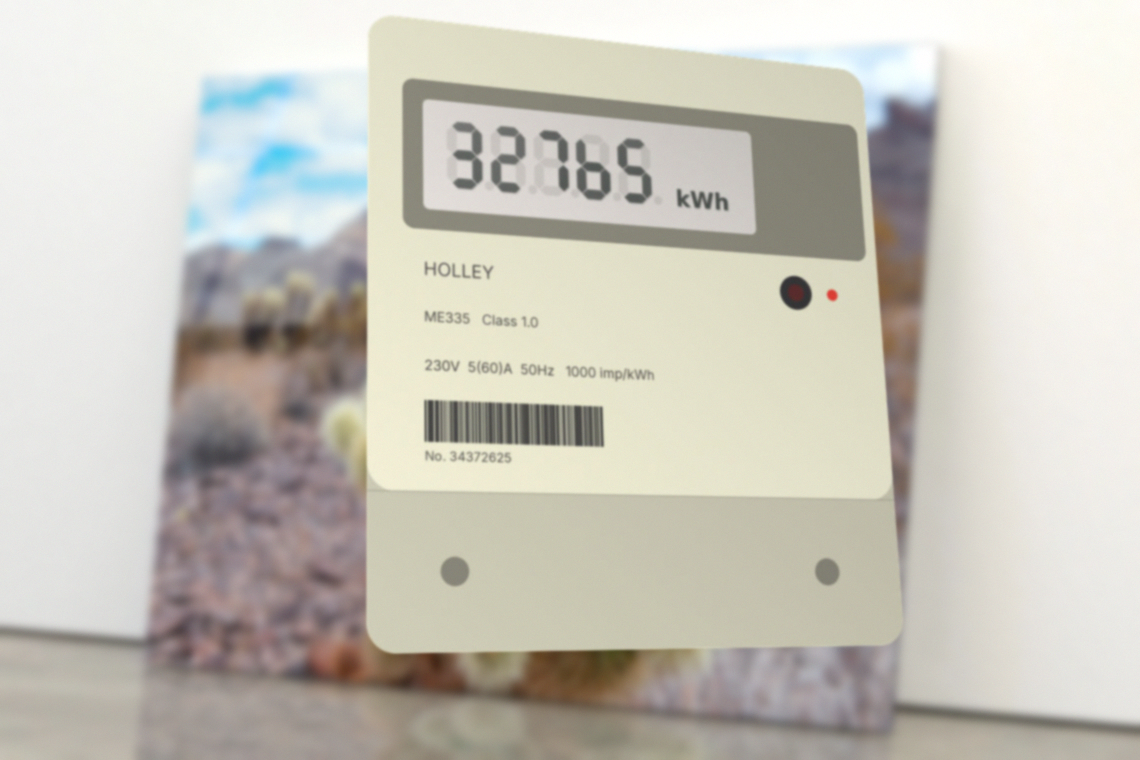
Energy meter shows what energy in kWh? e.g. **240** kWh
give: **32765** kWh
